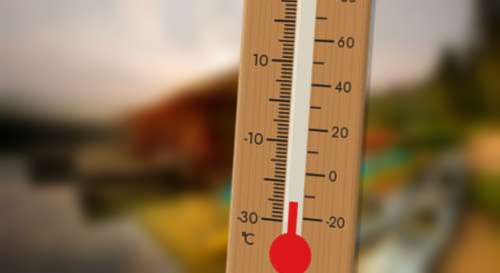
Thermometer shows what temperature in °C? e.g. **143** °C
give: **-25** °C
